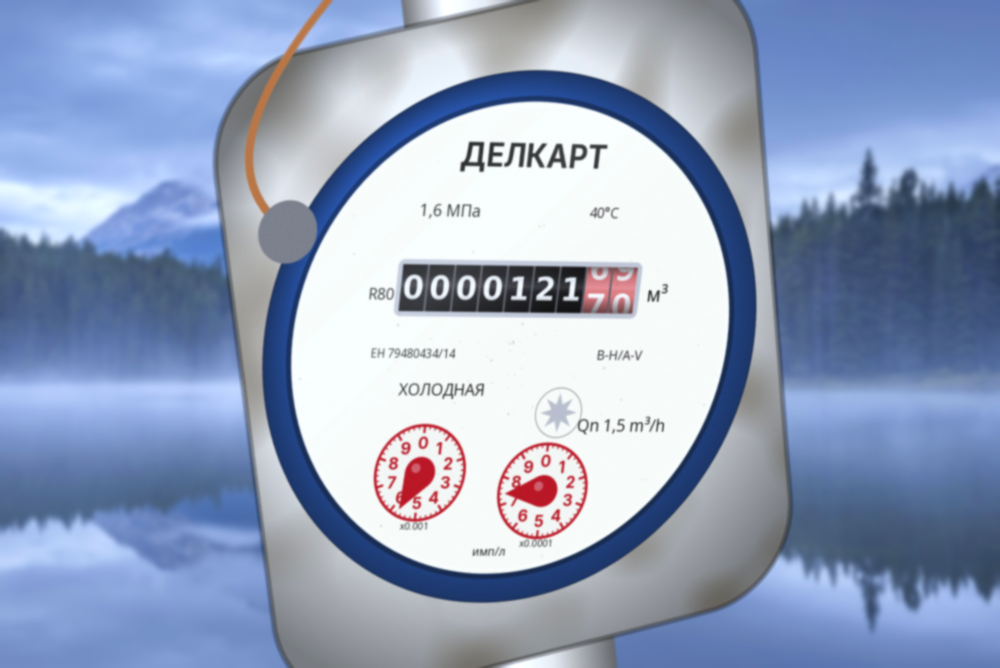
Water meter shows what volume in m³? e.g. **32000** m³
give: **121.6957** m³
